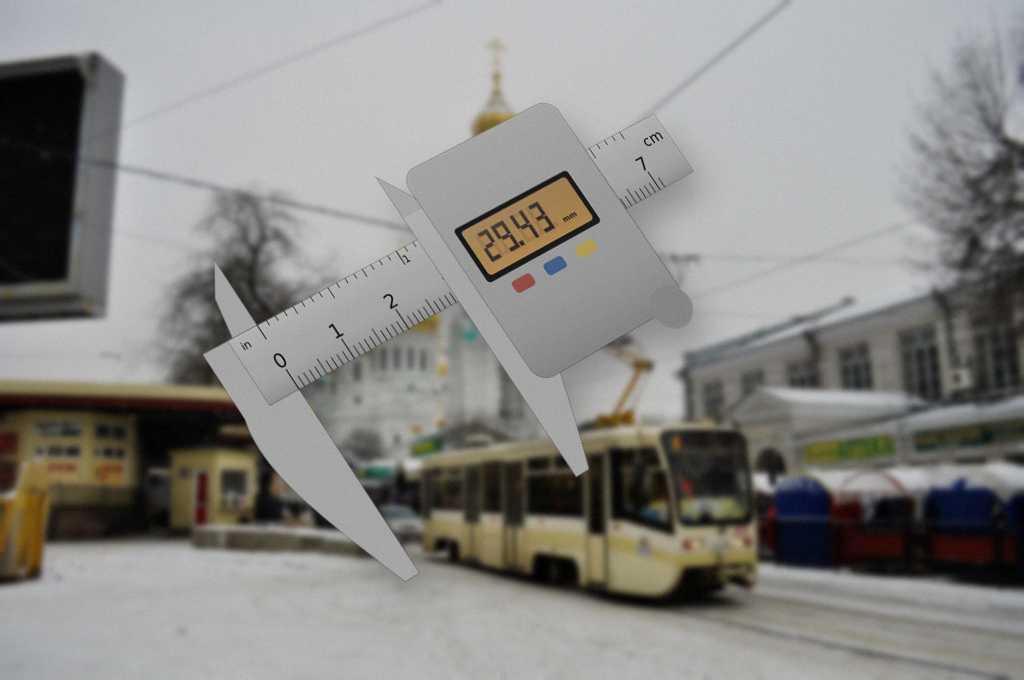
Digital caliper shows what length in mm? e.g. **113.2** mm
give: **29.43** mm
